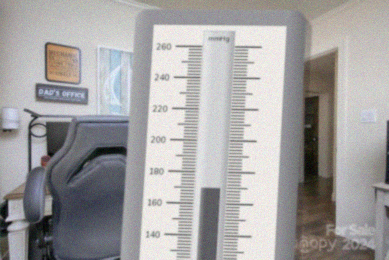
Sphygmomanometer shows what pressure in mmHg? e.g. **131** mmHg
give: **170** mmHg
